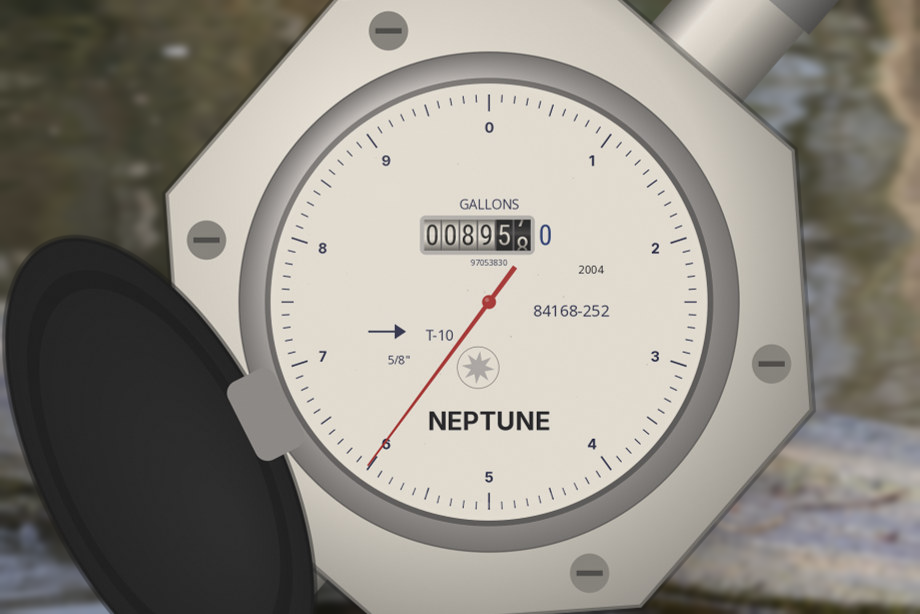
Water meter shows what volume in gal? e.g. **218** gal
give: **89576.0** gal
